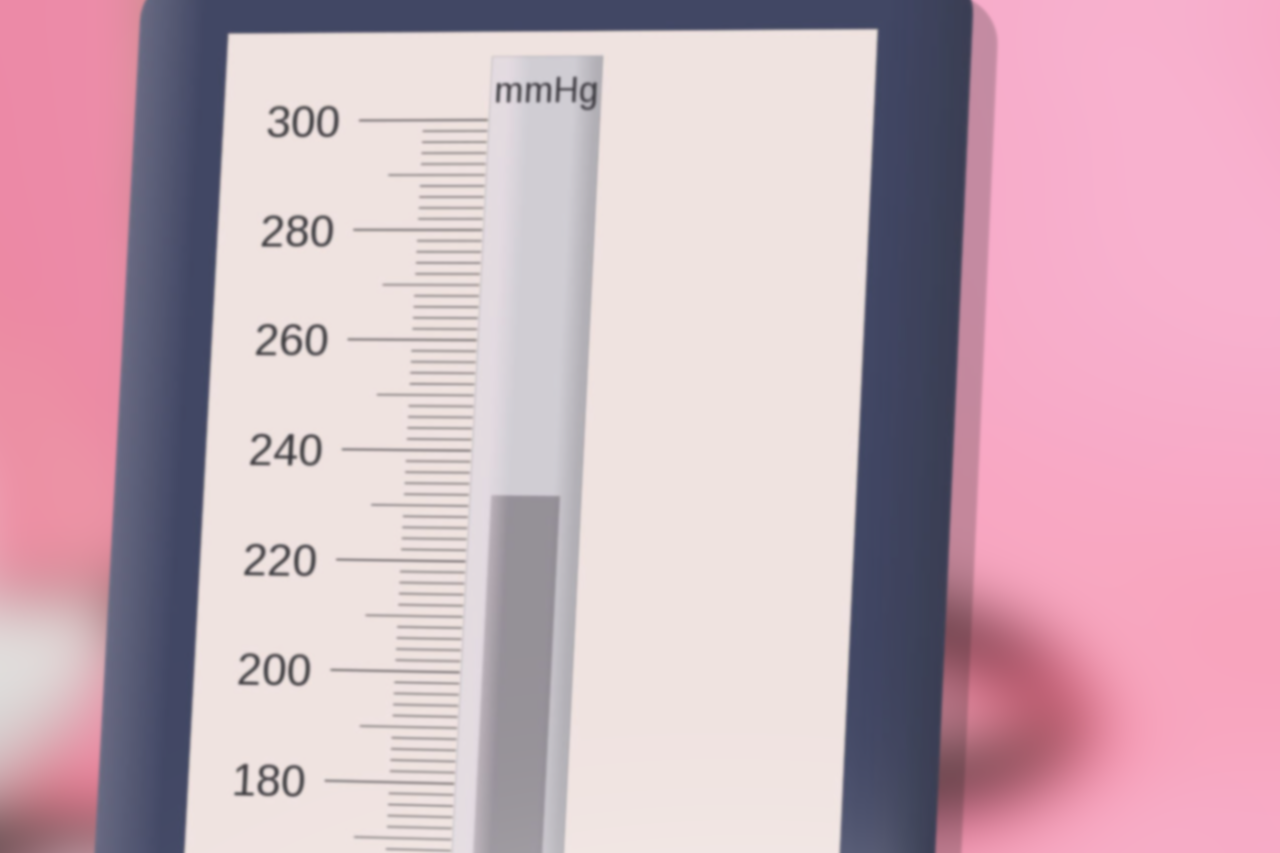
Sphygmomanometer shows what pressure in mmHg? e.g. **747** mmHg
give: **232** mmHg
